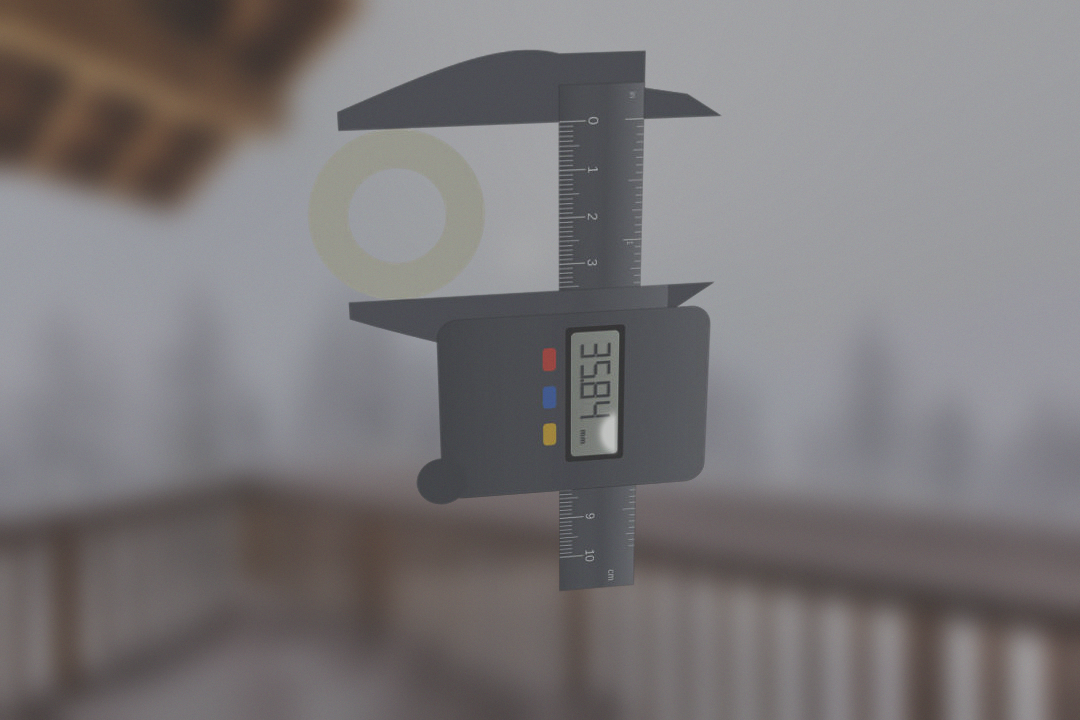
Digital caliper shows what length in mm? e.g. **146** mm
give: **35.84** mm
